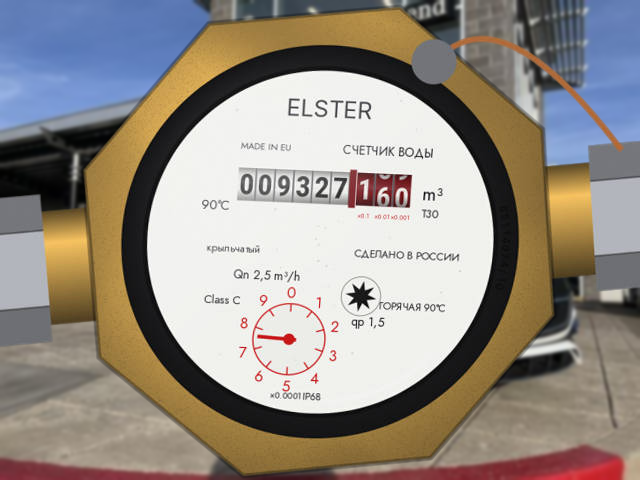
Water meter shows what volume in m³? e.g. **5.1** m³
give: **9327.1597** m³
